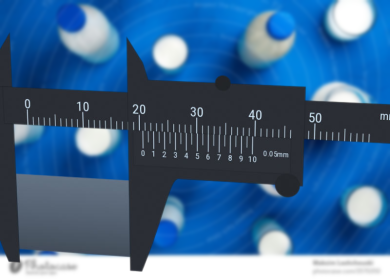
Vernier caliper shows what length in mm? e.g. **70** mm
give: **20.6** mm
